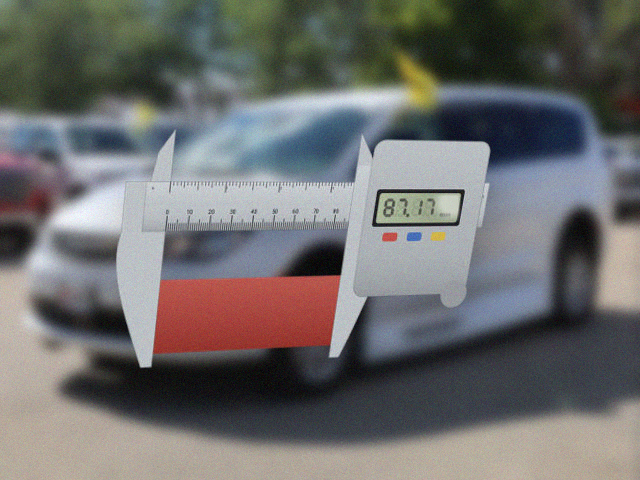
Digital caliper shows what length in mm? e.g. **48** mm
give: **87.17** mm
